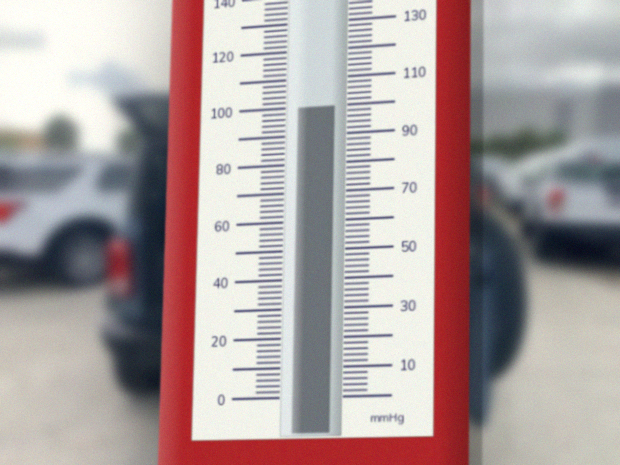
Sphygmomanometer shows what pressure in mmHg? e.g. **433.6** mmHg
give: **100** mmHg
